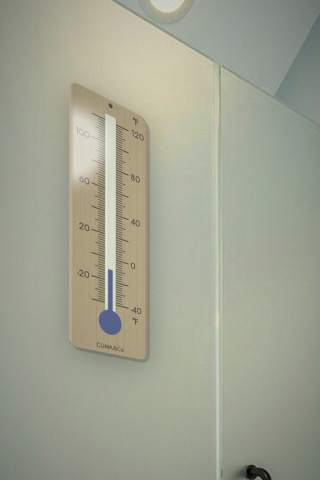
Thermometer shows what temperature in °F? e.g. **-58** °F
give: **-10** °F
